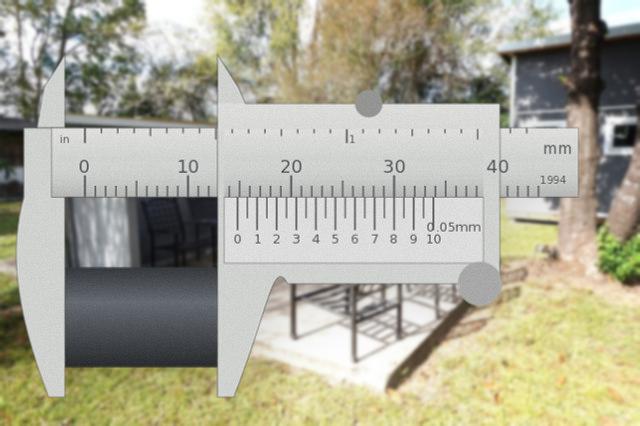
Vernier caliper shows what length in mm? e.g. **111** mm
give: **14.8** mm
